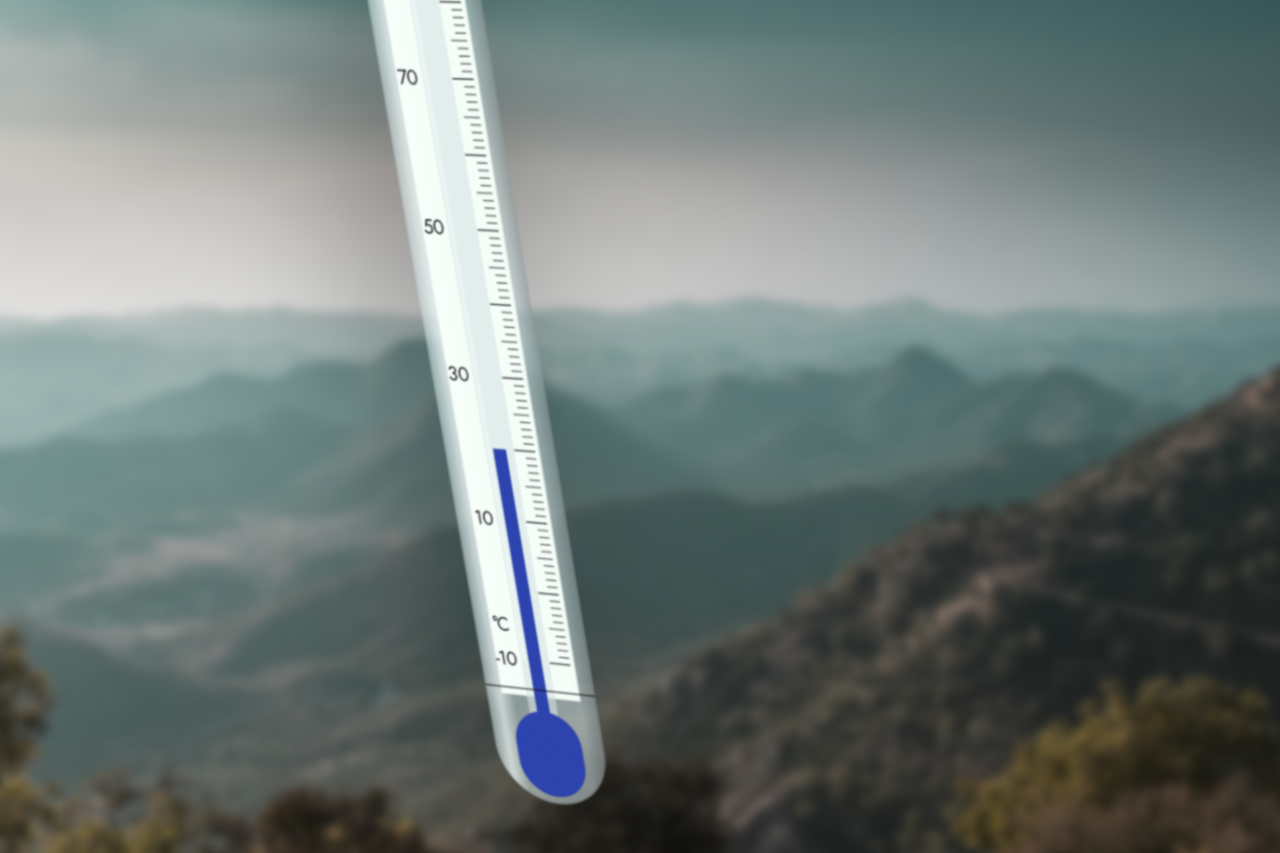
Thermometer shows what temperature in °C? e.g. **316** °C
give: **20** °C
